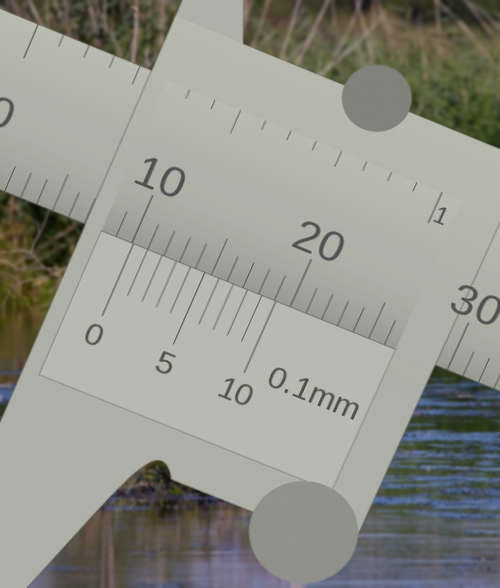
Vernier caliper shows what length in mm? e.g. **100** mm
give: **10.1** mm
